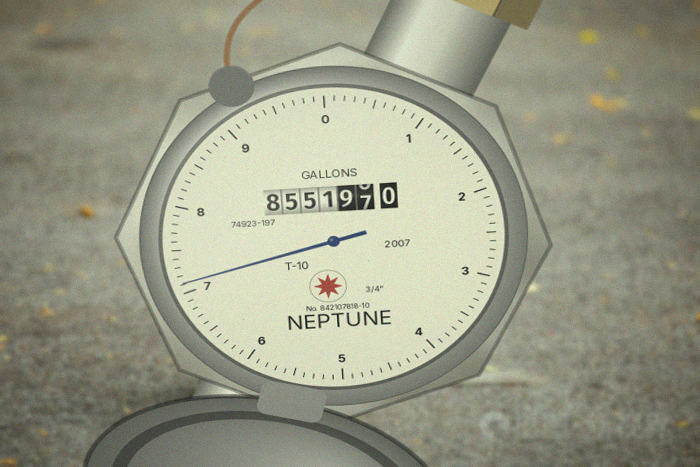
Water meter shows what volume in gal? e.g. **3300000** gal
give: **8551967.1** gal
